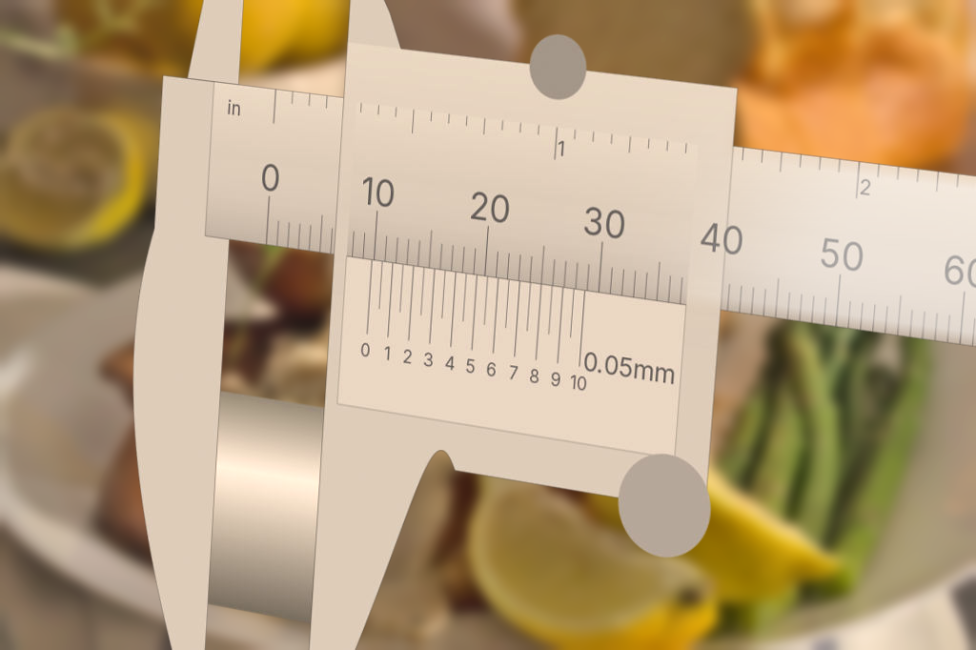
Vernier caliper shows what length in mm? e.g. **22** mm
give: **9.8** mm
